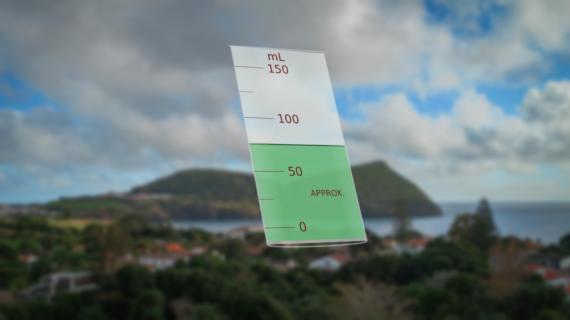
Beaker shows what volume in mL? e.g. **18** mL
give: **75** mL
